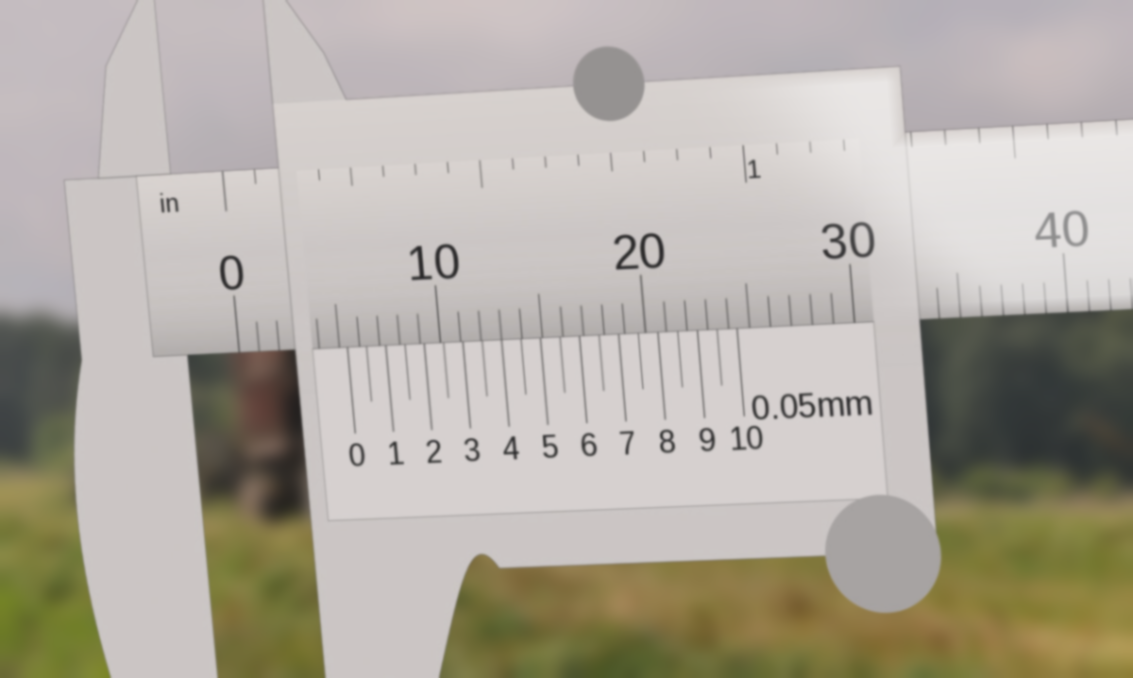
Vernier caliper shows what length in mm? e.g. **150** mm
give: **5.4** mm
